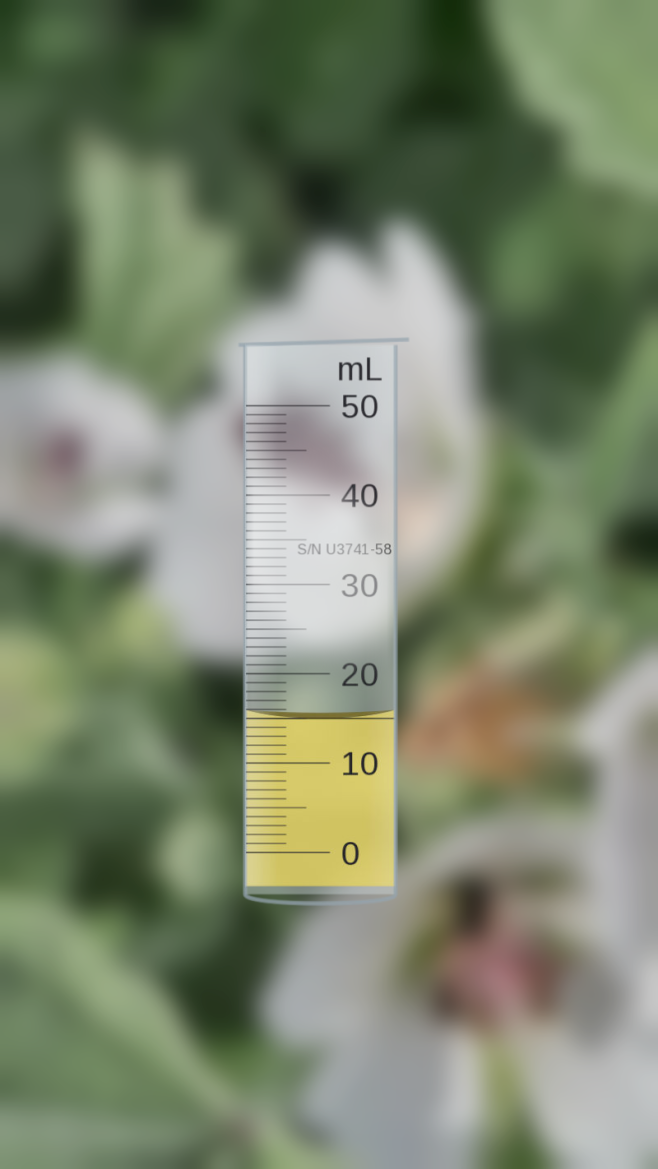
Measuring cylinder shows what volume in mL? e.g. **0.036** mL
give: **15** mL
